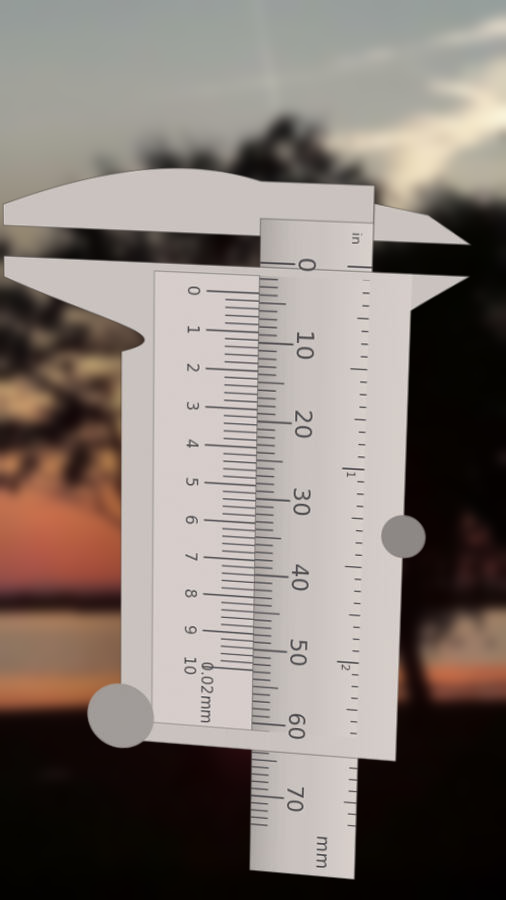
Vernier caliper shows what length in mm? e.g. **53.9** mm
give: **3.8** mm
